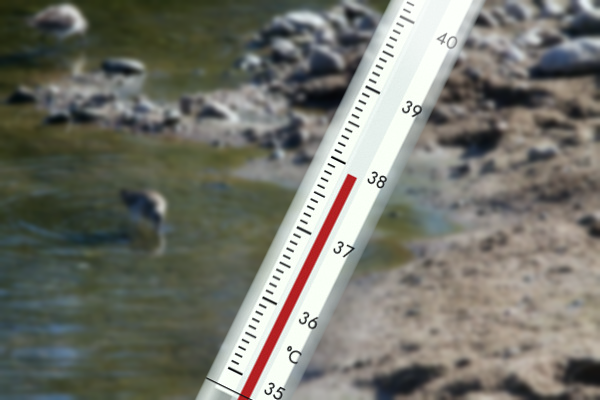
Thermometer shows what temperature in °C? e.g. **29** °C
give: **37.9** °C
